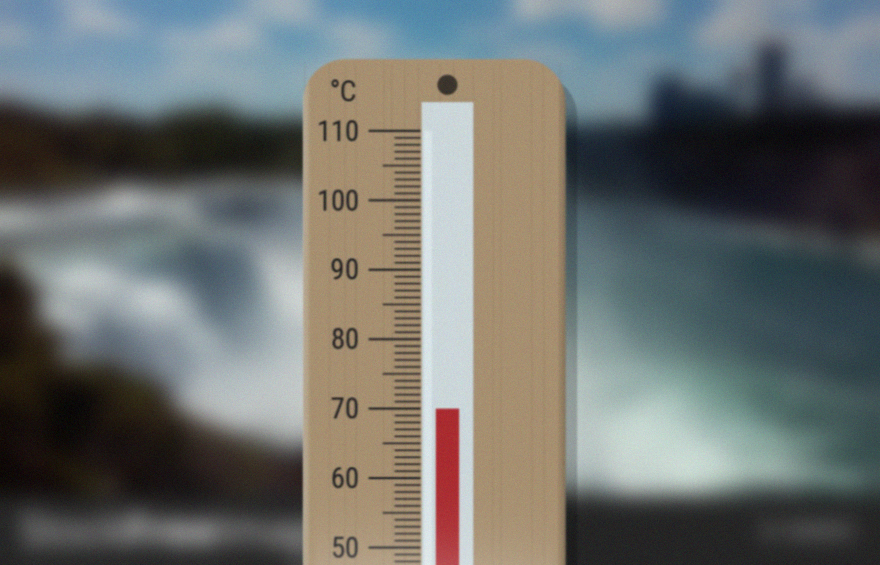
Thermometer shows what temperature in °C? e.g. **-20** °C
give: **70** °C
